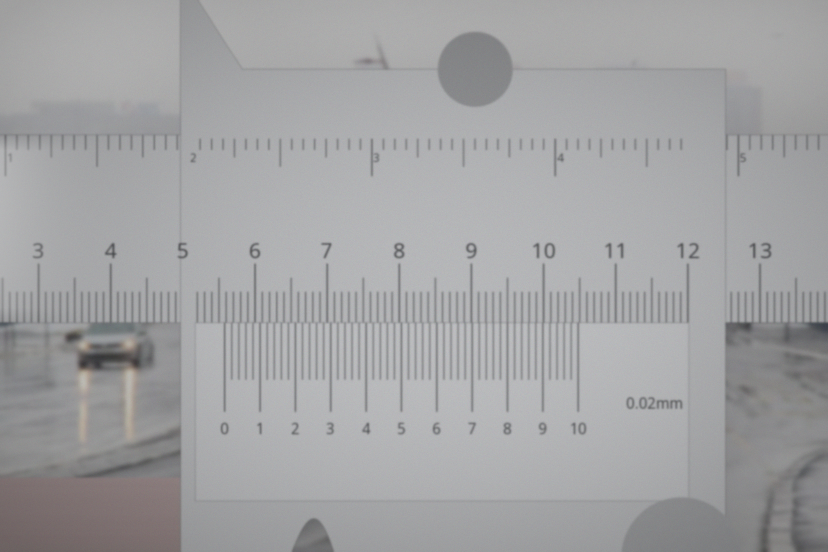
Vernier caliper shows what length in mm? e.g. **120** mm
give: **55.8** mm
